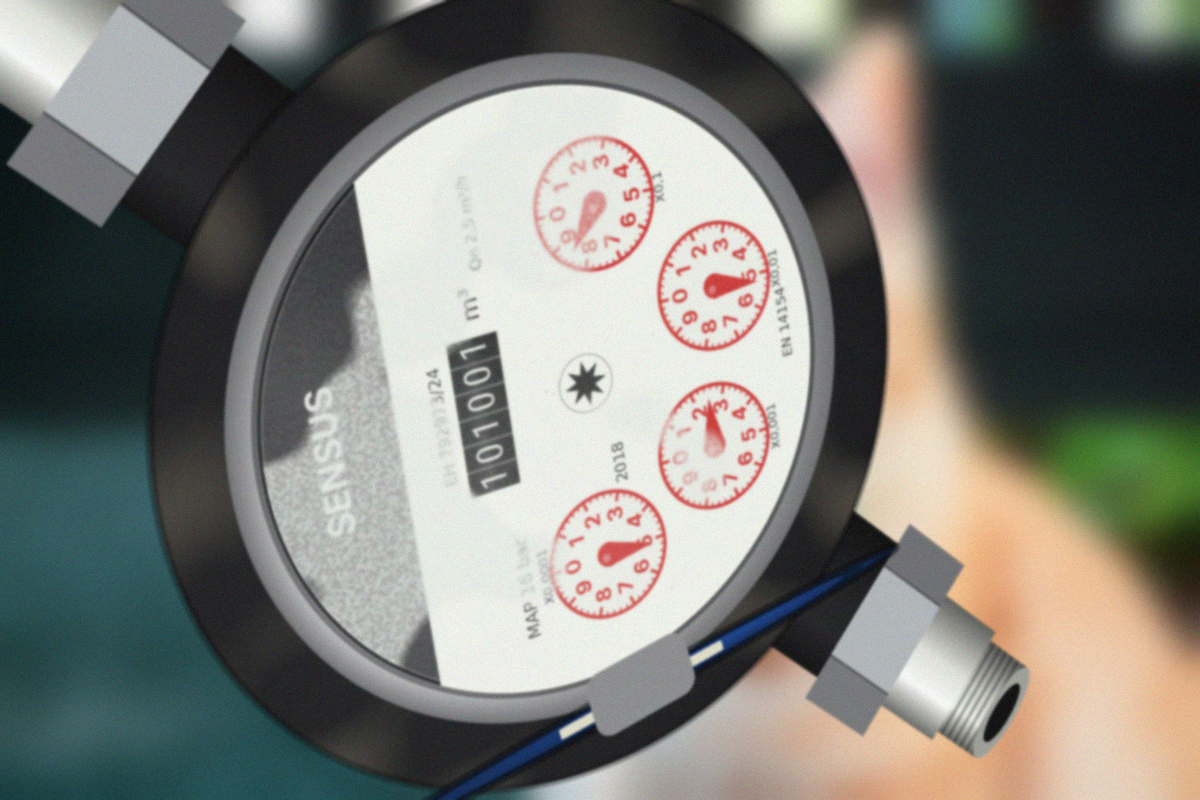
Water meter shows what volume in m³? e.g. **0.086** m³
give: **101001.8525** m³
